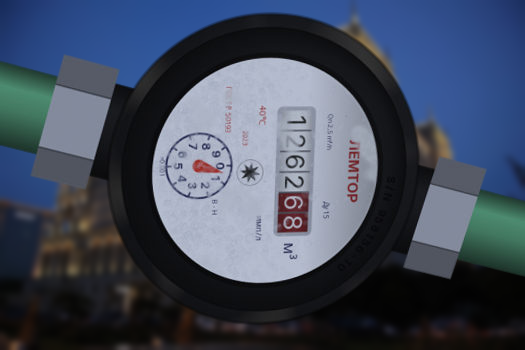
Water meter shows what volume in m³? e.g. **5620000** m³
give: **1262.680** m³
